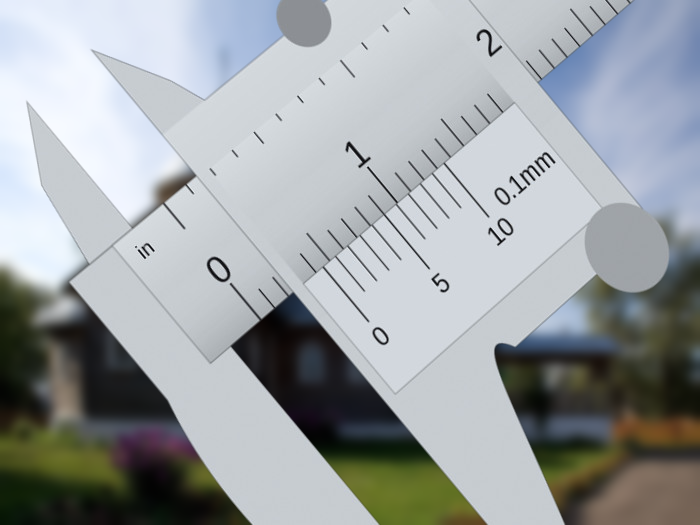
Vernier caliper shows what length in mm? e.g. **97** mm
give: **4.5** mm
